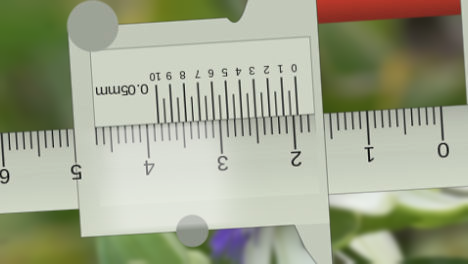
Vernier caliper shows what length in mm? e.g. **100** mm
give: **19.4** mm
